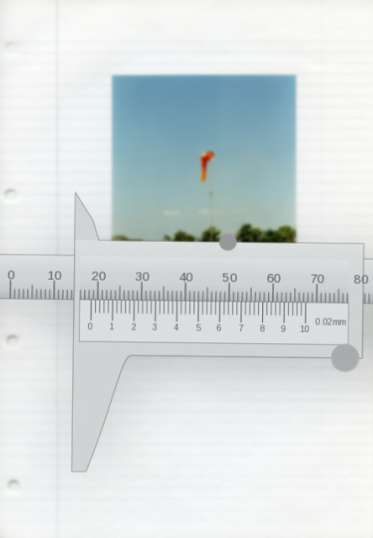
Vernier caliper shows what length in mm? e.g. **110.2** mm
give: **18.5** mm
